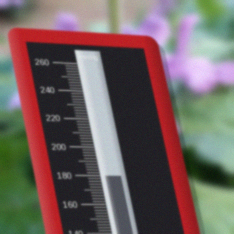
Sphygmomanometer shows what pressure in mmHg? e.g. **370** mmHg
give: **180** mmHg
